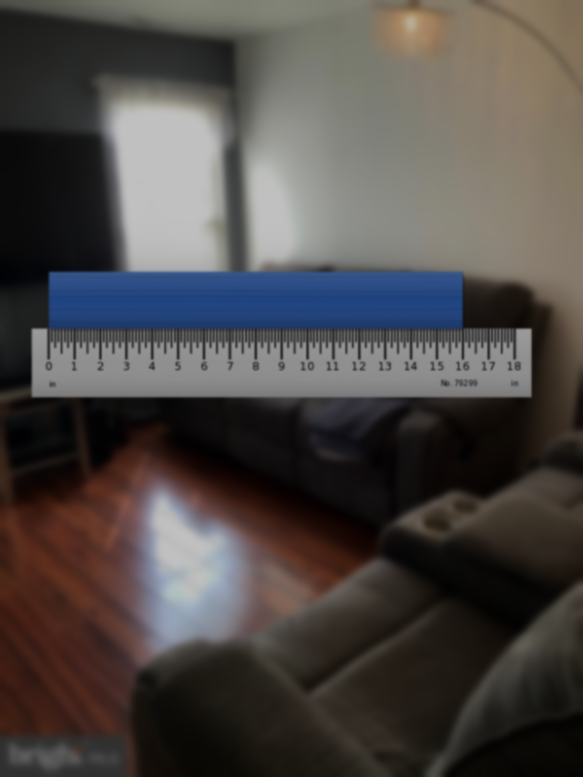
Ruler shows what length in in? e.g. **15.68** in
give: **16** in
